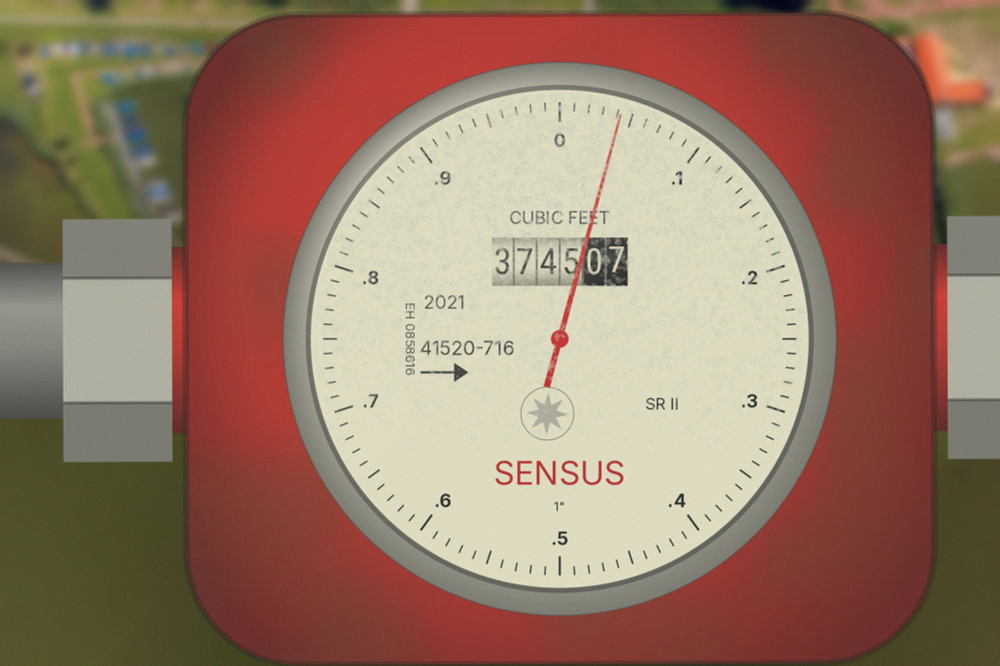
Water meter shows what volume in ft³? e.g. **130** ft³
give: **374507.04** ft³
